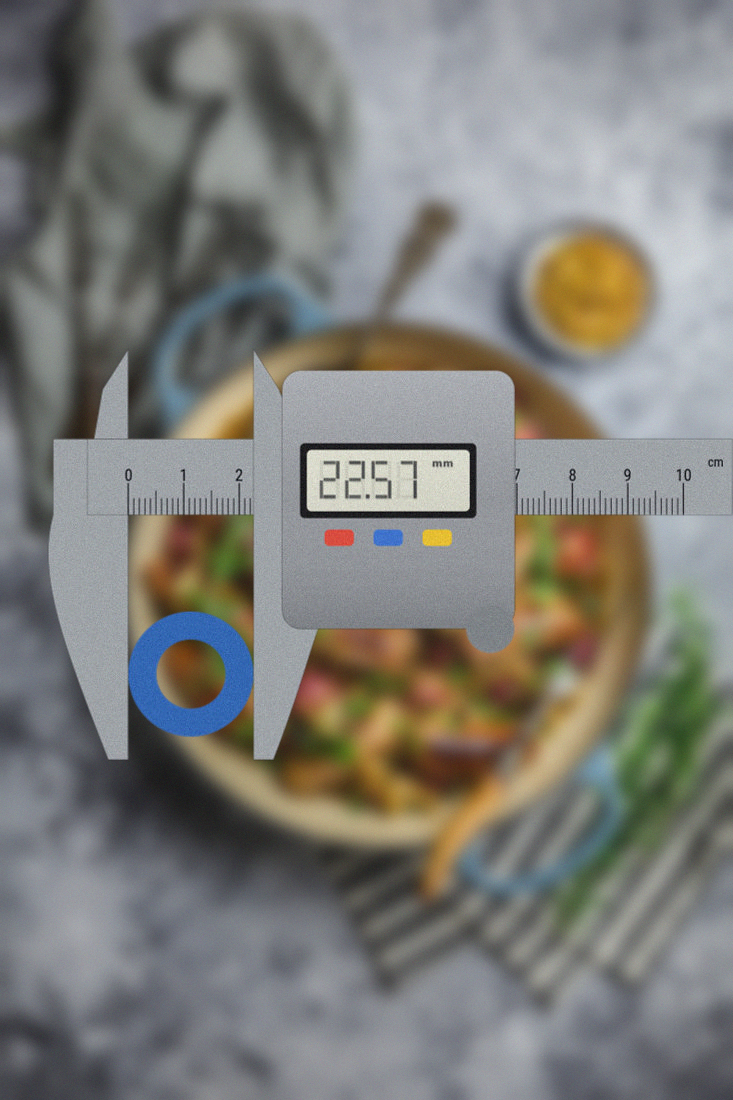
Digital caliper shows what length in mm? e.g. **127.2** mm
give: **22.57** mm
